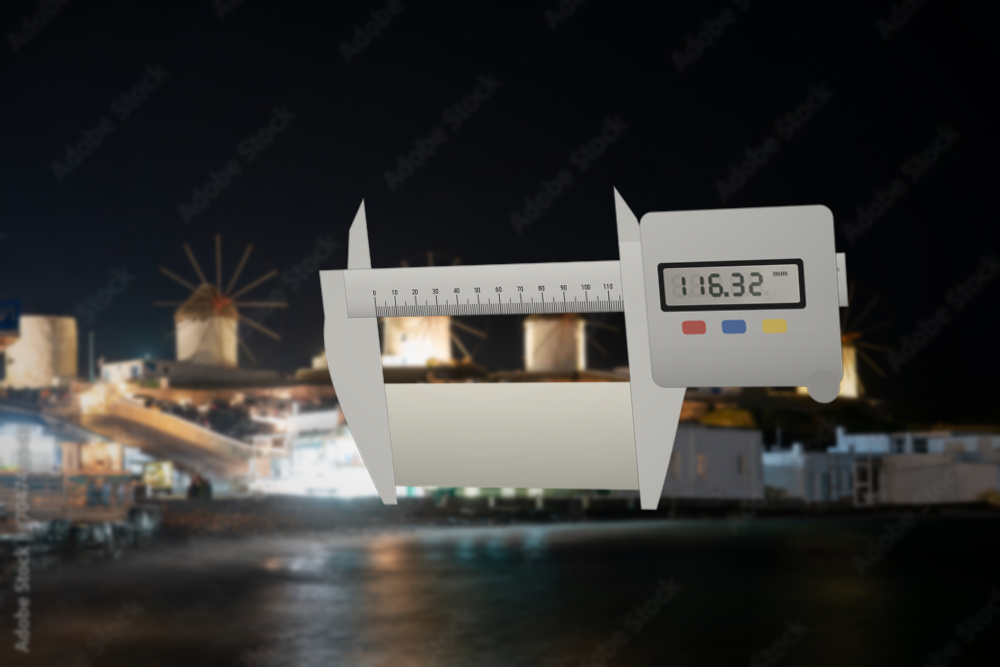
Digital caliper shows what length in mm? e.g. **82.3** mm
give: **116.32** mm
